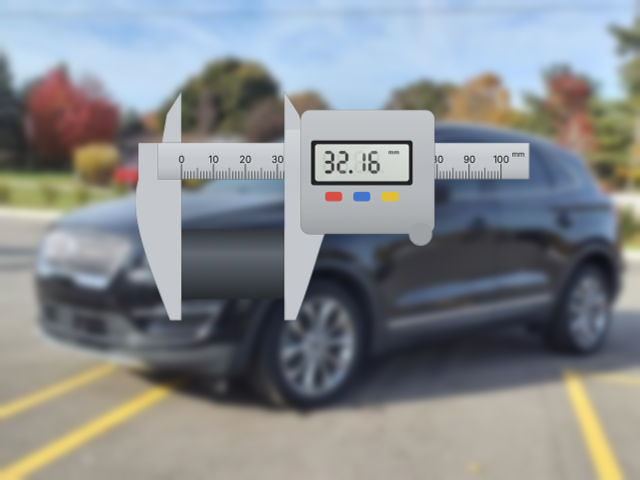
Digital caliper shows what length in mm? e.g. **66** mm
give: **32.16** mm
